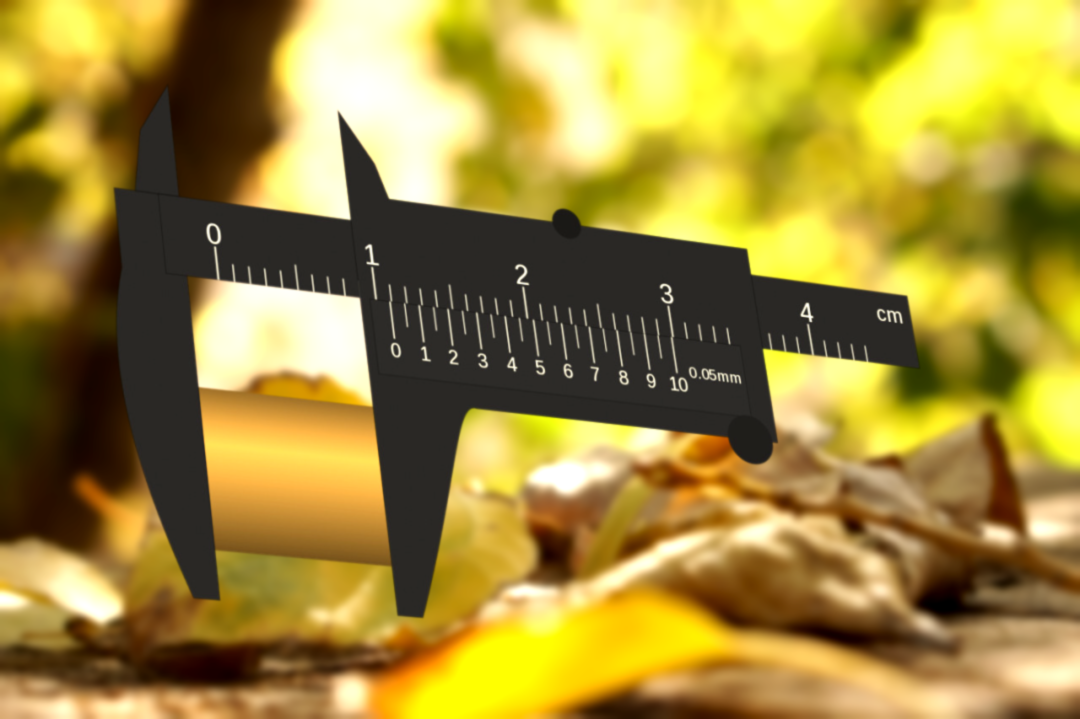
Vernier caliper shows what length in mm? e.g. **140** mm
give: **10.9** mm
